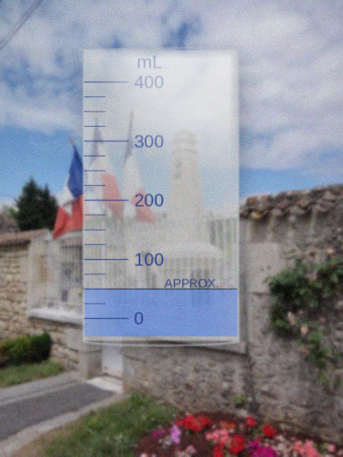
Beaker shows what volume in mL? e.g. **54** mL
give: **50** mL
